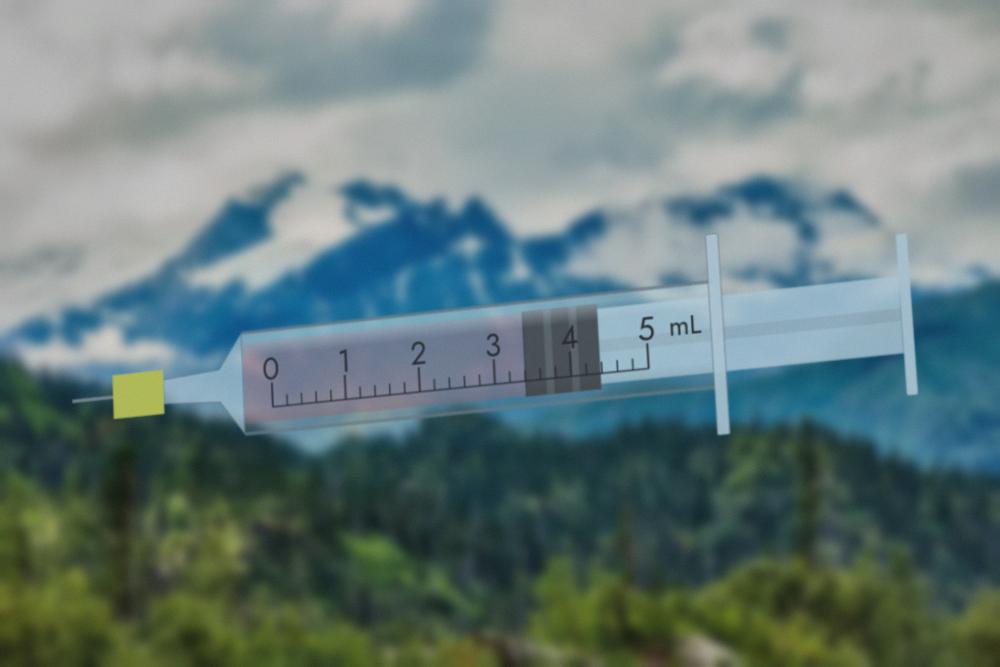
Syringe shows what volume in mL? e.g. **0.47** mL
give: **3.4** mL
